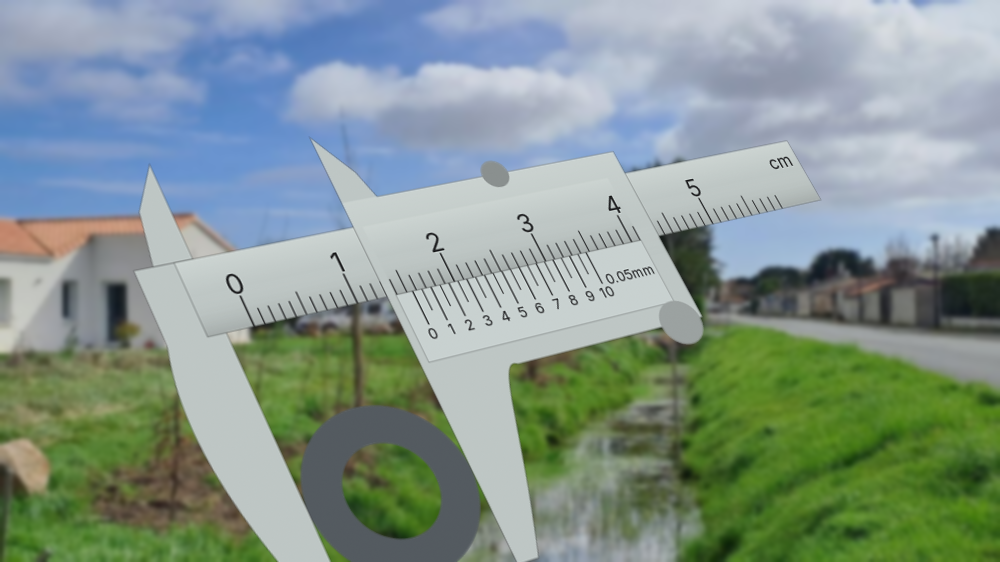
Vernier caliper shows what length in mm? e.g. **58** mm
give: **15.6** mm
